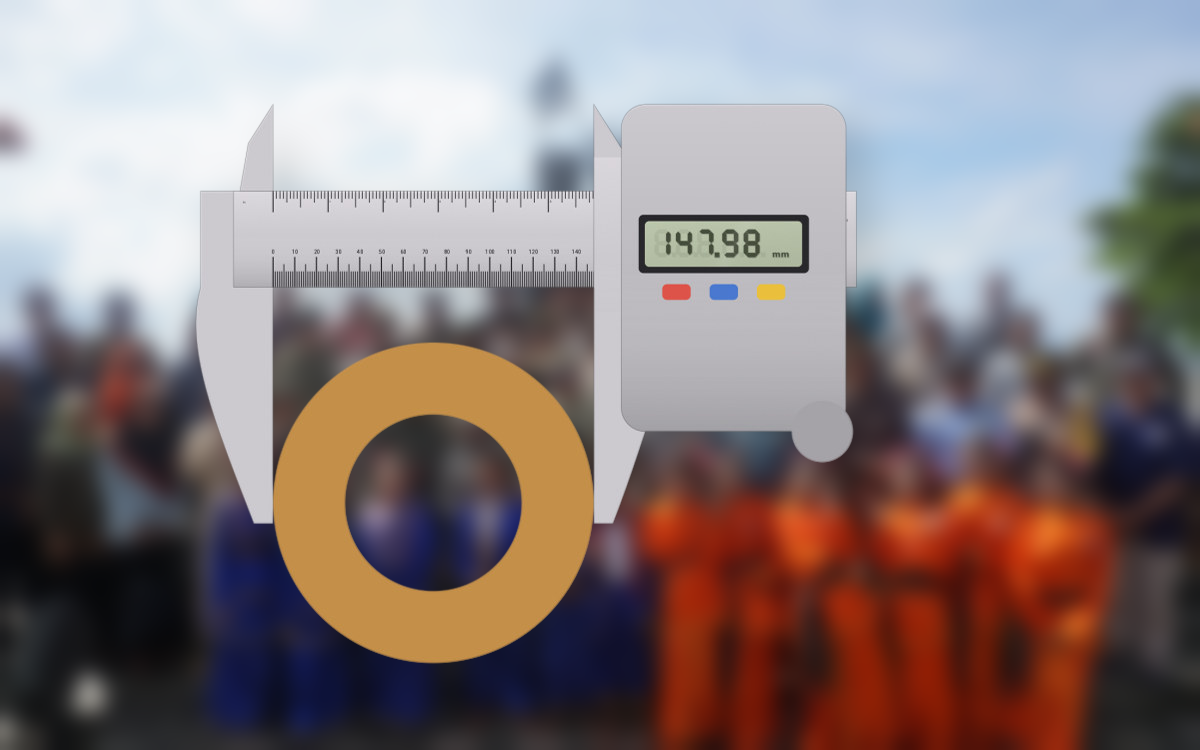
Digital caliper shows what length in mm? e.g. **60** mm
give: **147.98** mm
